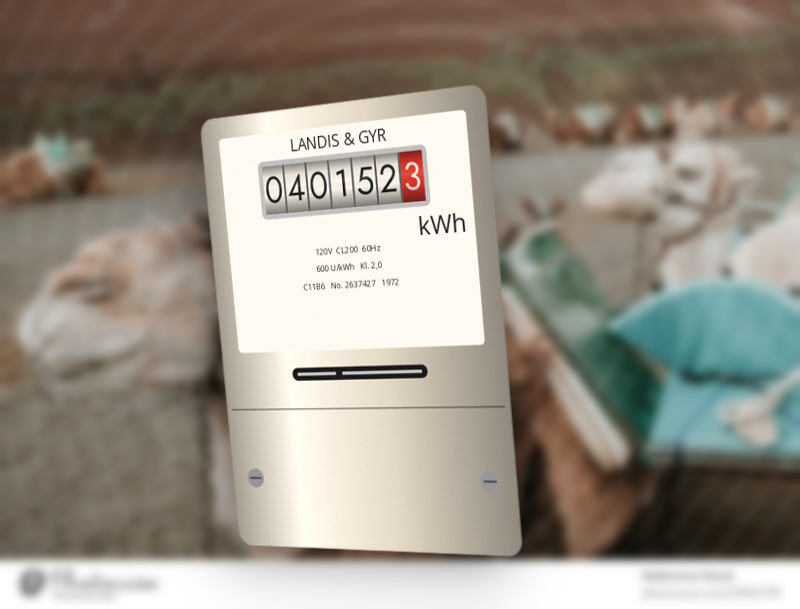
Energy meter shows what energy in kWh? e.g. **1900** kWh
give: **40152.3** kWh
